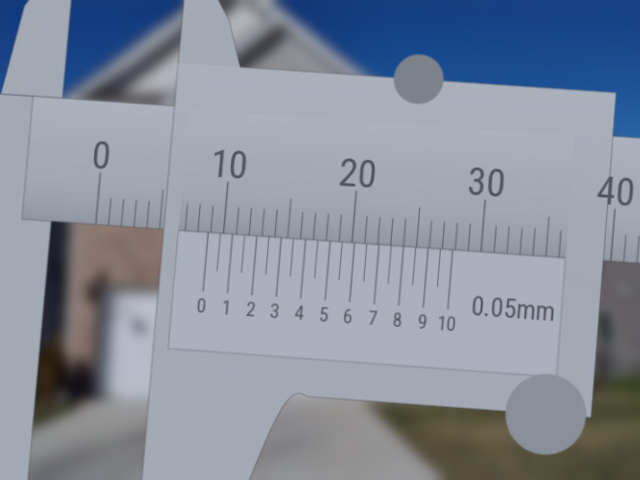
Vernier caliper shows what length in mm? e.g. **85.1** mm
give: **8.8** mm
